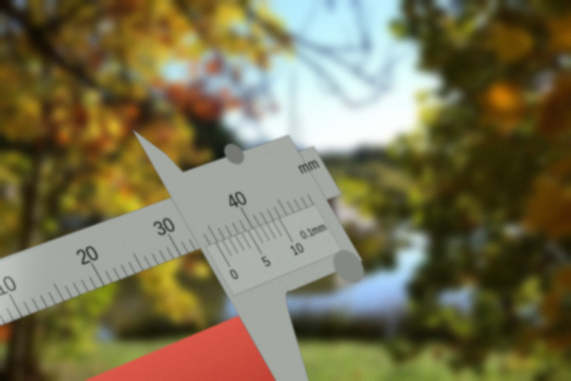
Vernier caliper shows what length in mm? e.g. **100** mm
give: **34.8** mm
